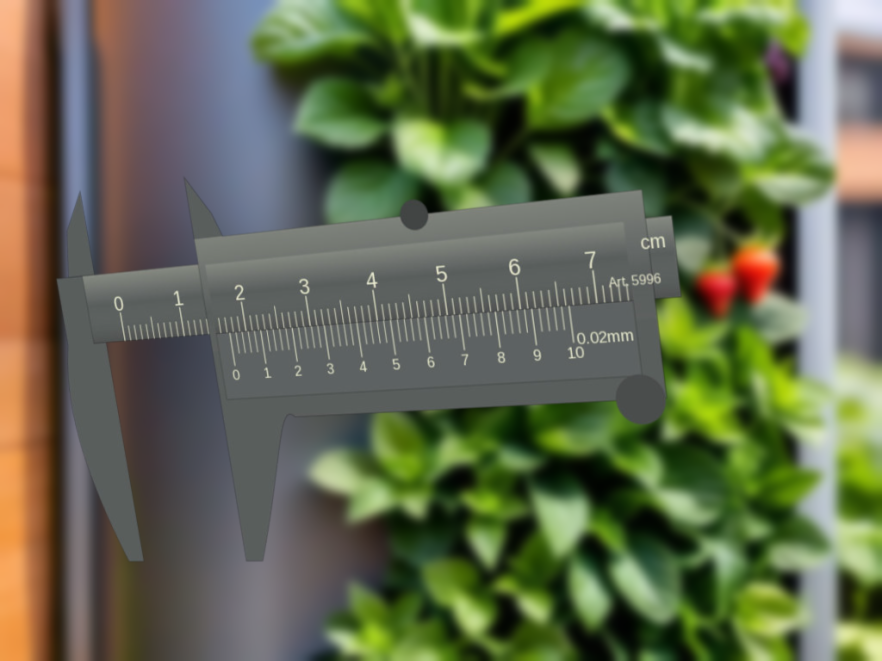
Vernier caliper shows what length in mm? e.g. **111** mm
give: **17.4** mm
